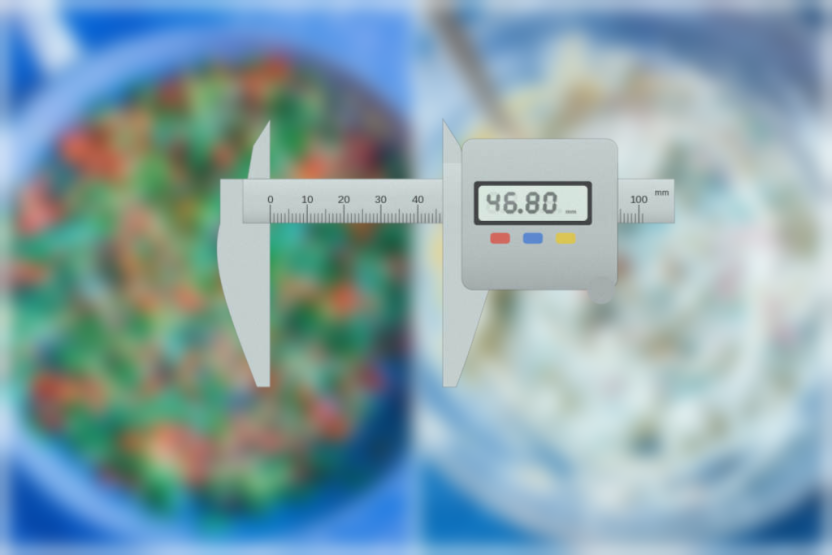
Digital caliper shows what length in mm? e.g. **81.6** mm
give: **46.80** mm
